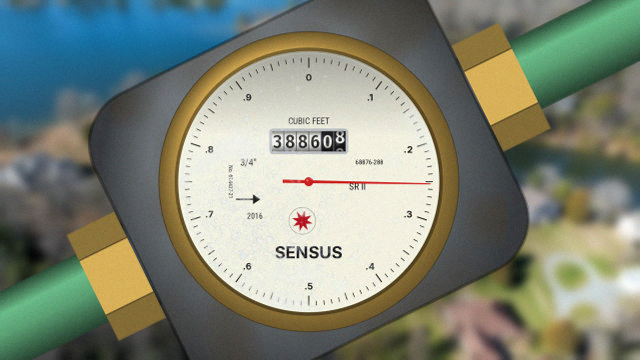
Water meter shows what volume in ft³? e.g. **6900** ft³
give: **388608.25** ft³
